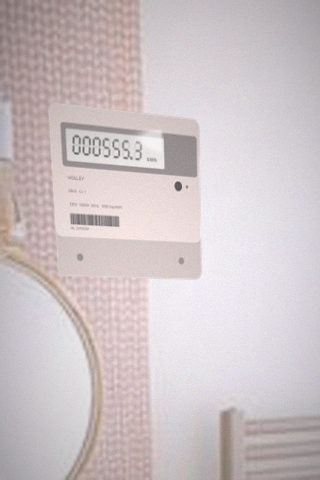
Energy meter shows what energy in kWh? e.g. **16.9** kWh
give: **555.3** kWh
